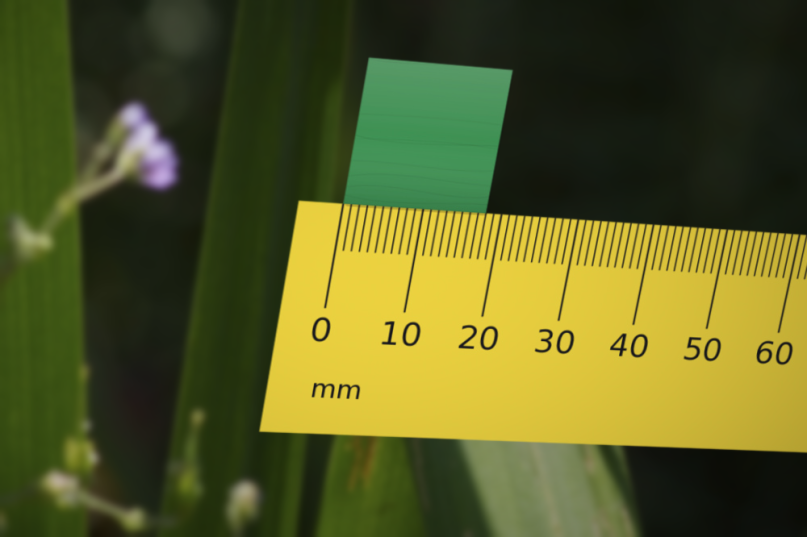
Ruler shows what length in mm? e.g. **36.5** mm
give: **18** mm
